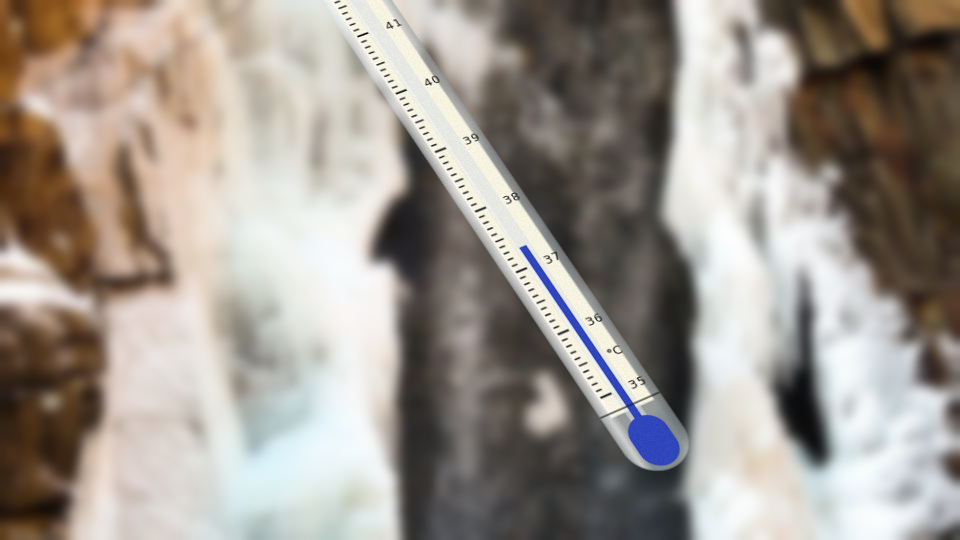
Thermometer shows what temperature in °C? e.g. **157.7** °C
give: **37.3** °C
